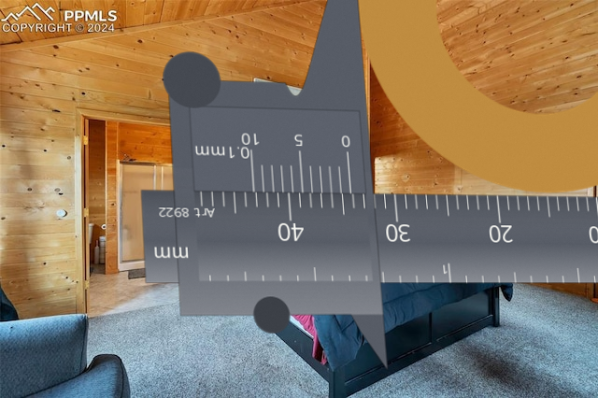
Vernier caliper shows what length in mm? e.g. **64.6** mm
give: **34.2** mm
